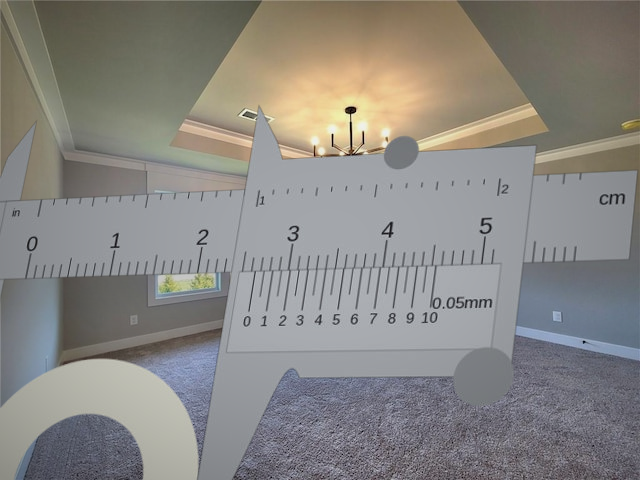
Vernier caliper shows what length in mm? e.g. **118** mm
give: **26.4** mm
